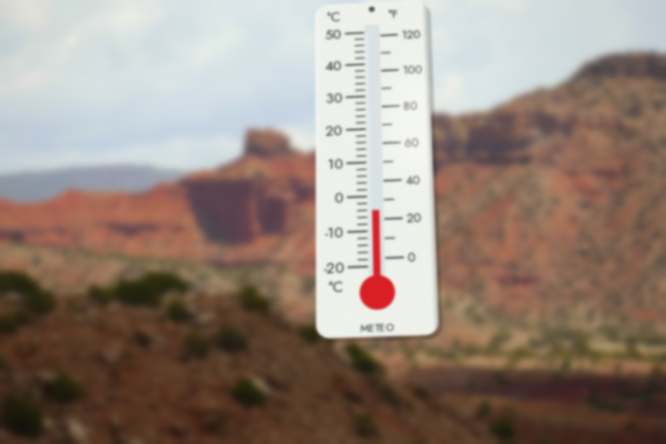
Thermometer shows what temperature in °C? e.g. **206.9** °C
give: **-4** °C
